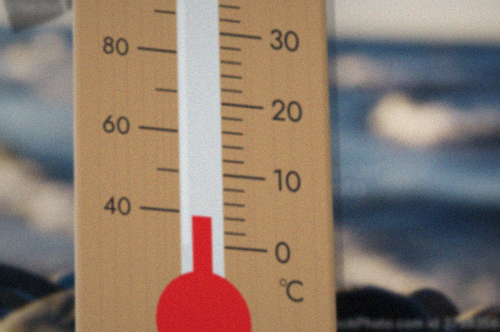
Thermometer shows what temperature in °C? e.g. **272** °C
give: **4** °C
